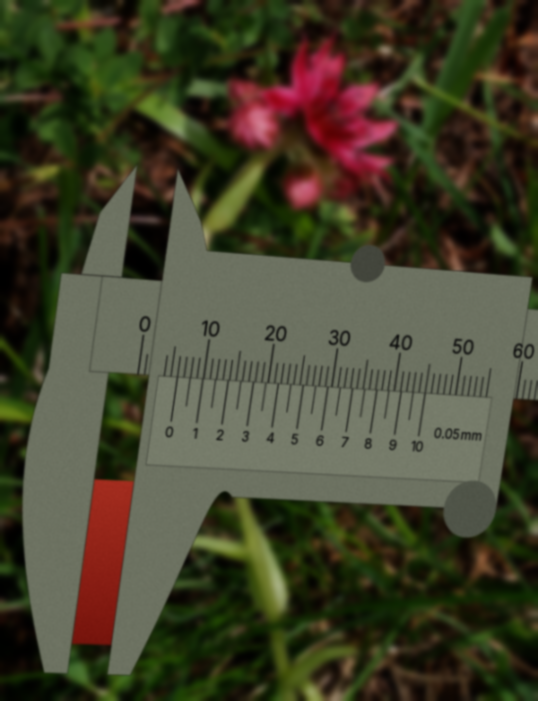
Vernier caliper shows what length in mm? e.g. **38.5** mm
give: **6.0** mm
